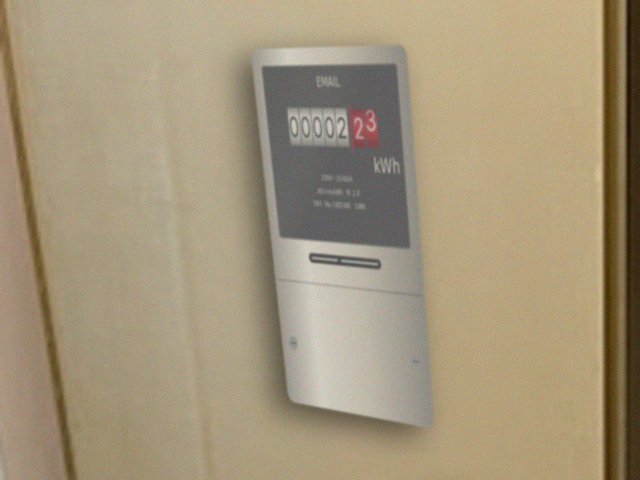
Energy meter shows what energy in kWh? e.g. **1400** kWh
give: **2.23** kWh
